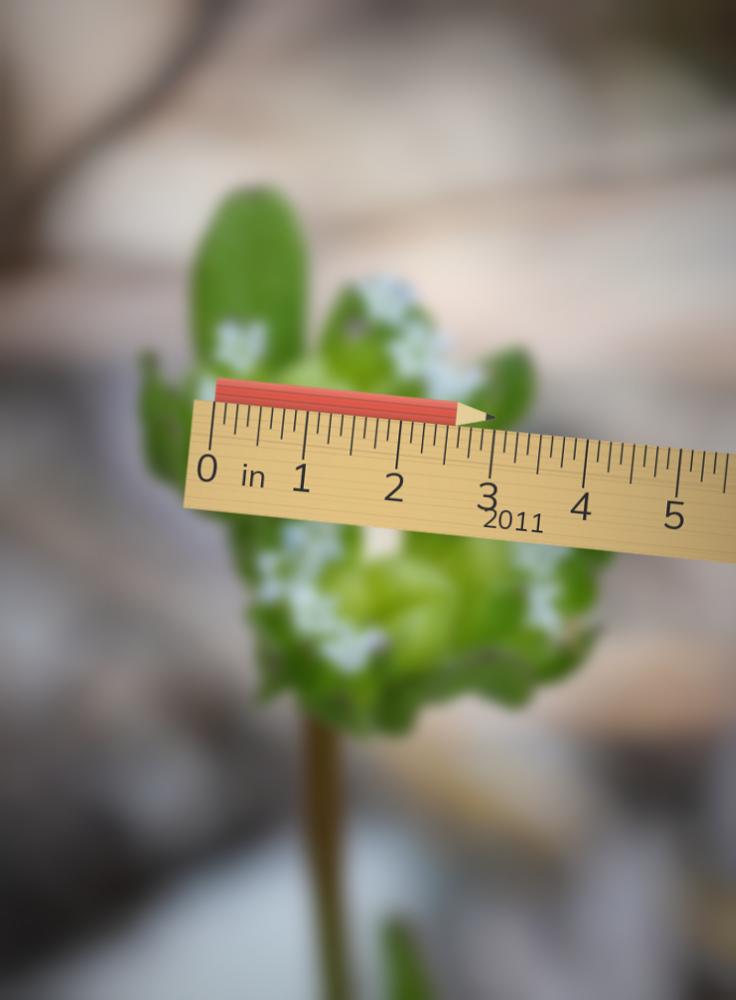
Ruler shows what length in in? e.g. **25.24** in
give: **3** in
